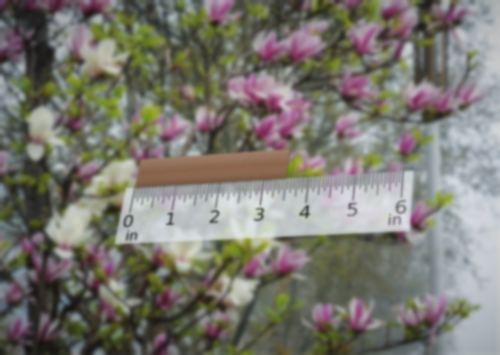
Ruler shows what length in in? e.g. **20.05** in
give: **3.5** in
